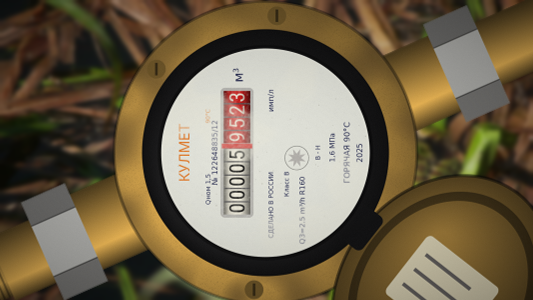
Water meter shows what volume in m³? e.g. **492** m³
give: **5.9523** m³
